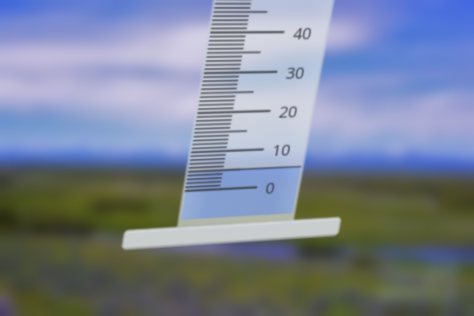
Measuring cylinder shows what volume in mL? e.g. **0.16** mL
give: **5** mL
